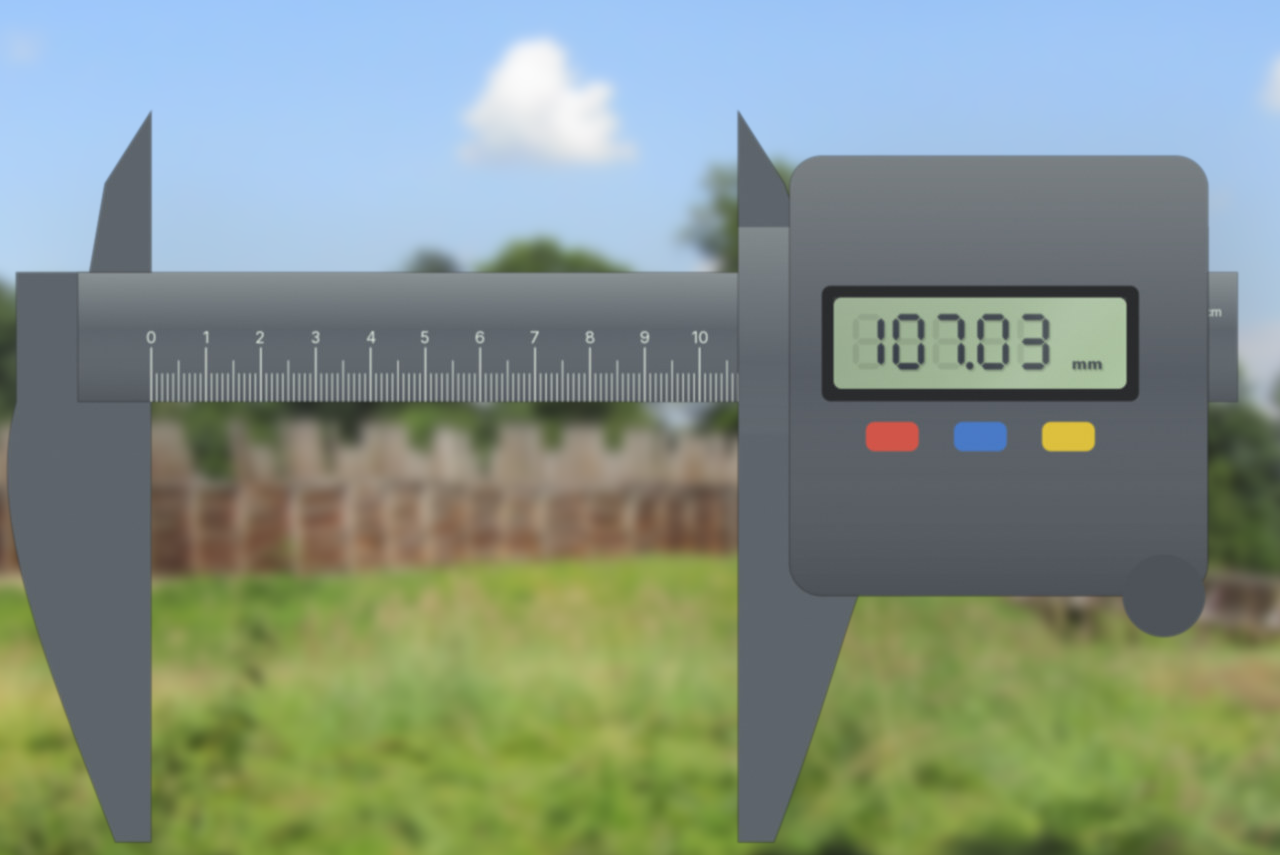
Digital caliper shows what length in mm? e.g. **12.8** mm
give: **107.03** mm
